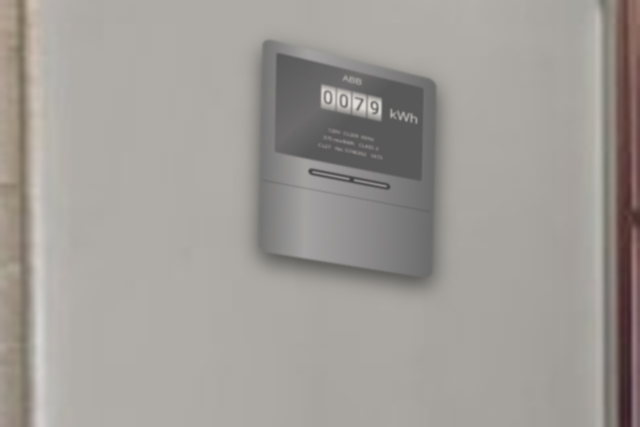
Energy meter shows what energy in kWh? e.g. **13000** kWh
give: **79** kWh
